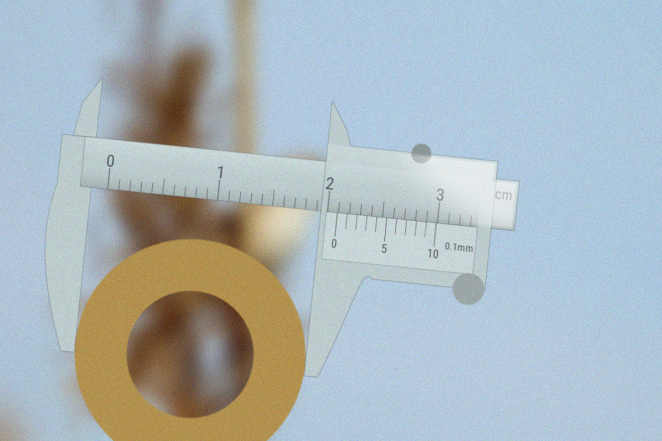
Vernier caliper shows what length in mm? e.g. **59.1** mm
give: **20.9** mm
